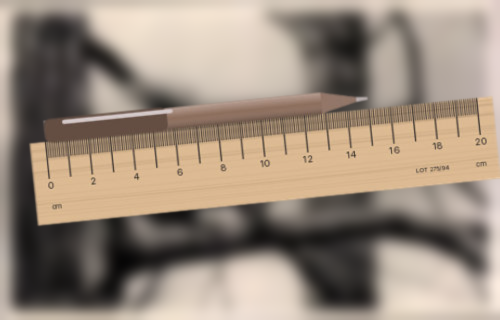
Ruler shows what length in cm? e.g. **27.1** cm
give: **15** cm
